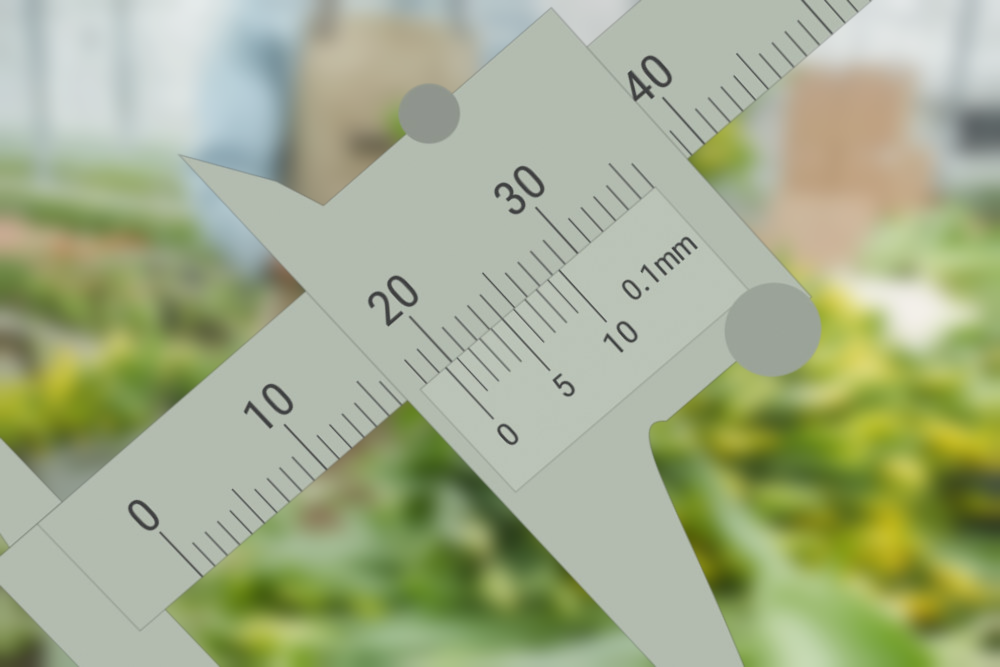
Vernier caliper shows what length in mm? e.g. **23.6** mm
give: **19.5** mm
